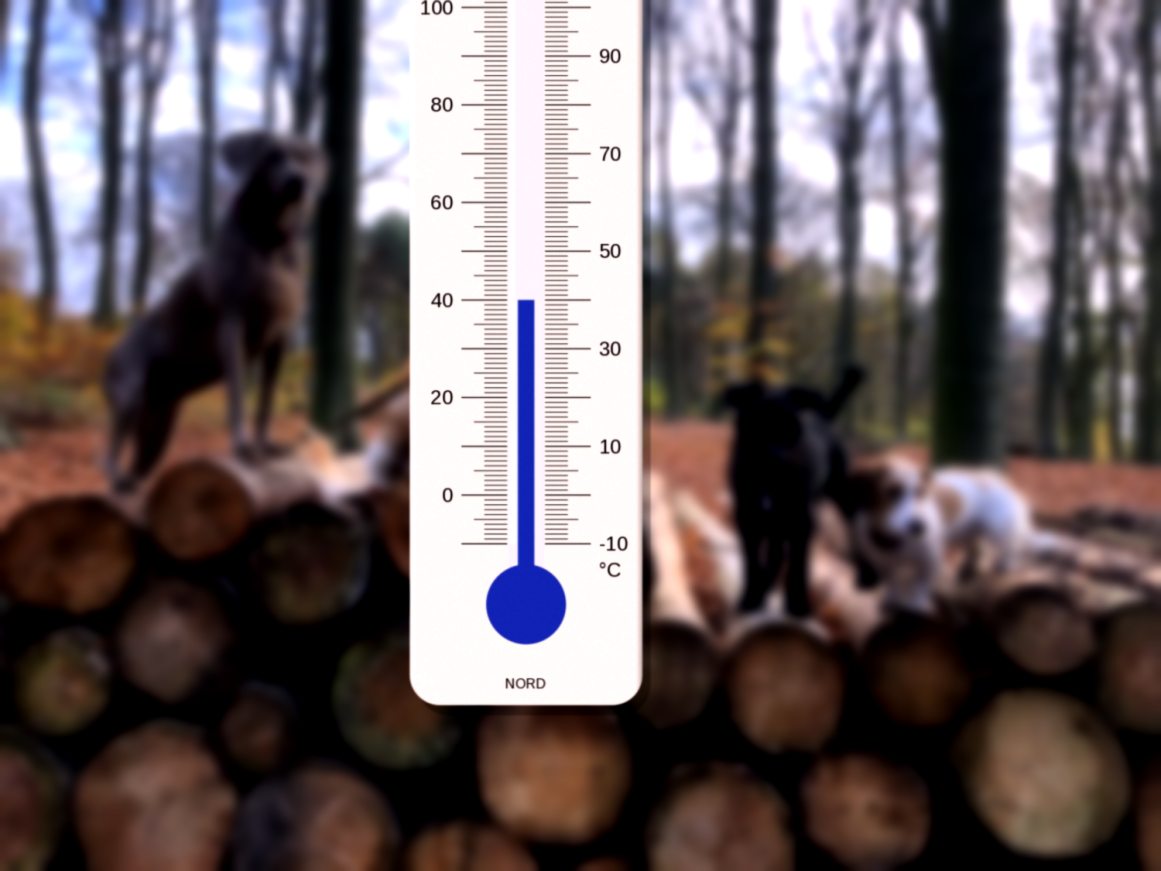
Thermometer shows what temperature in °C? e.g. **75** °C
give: **40** °C
